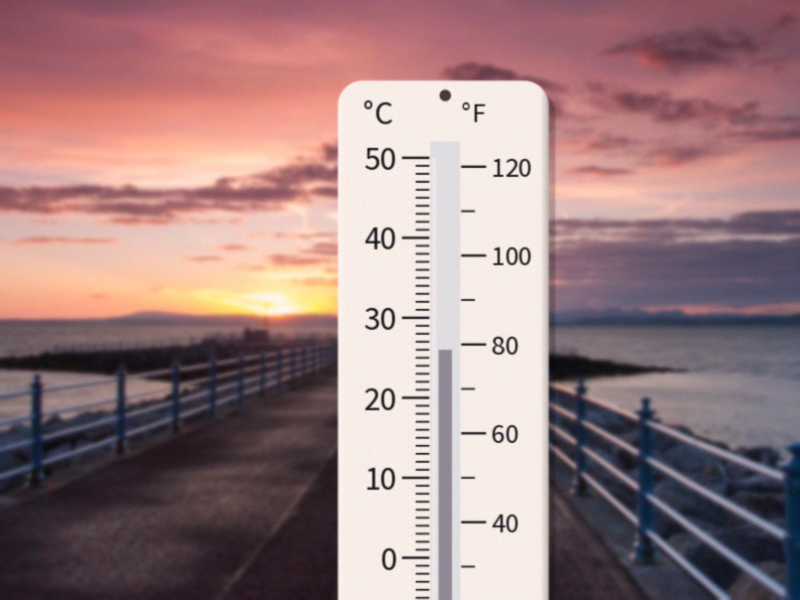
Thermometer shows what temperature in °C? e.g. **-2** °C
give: **26** °C
